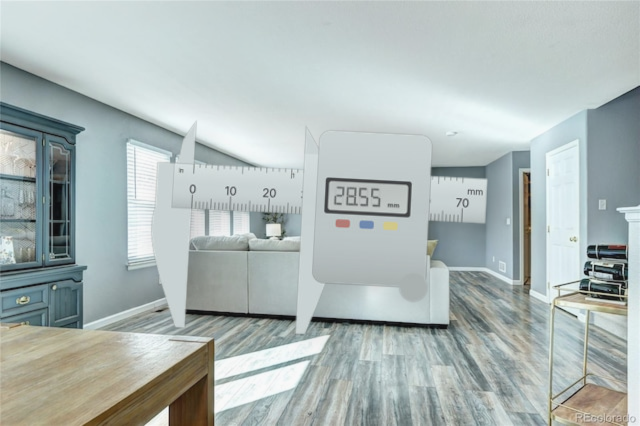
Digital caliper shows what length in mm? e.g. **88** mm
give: **28.55** mm
